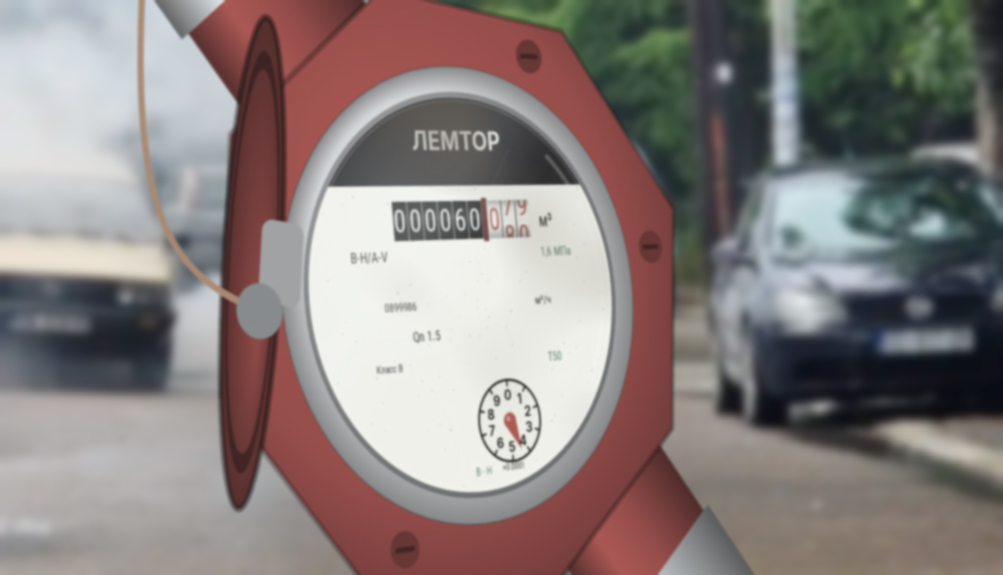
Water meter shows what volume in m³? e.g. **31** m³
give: **60.0794** m³
